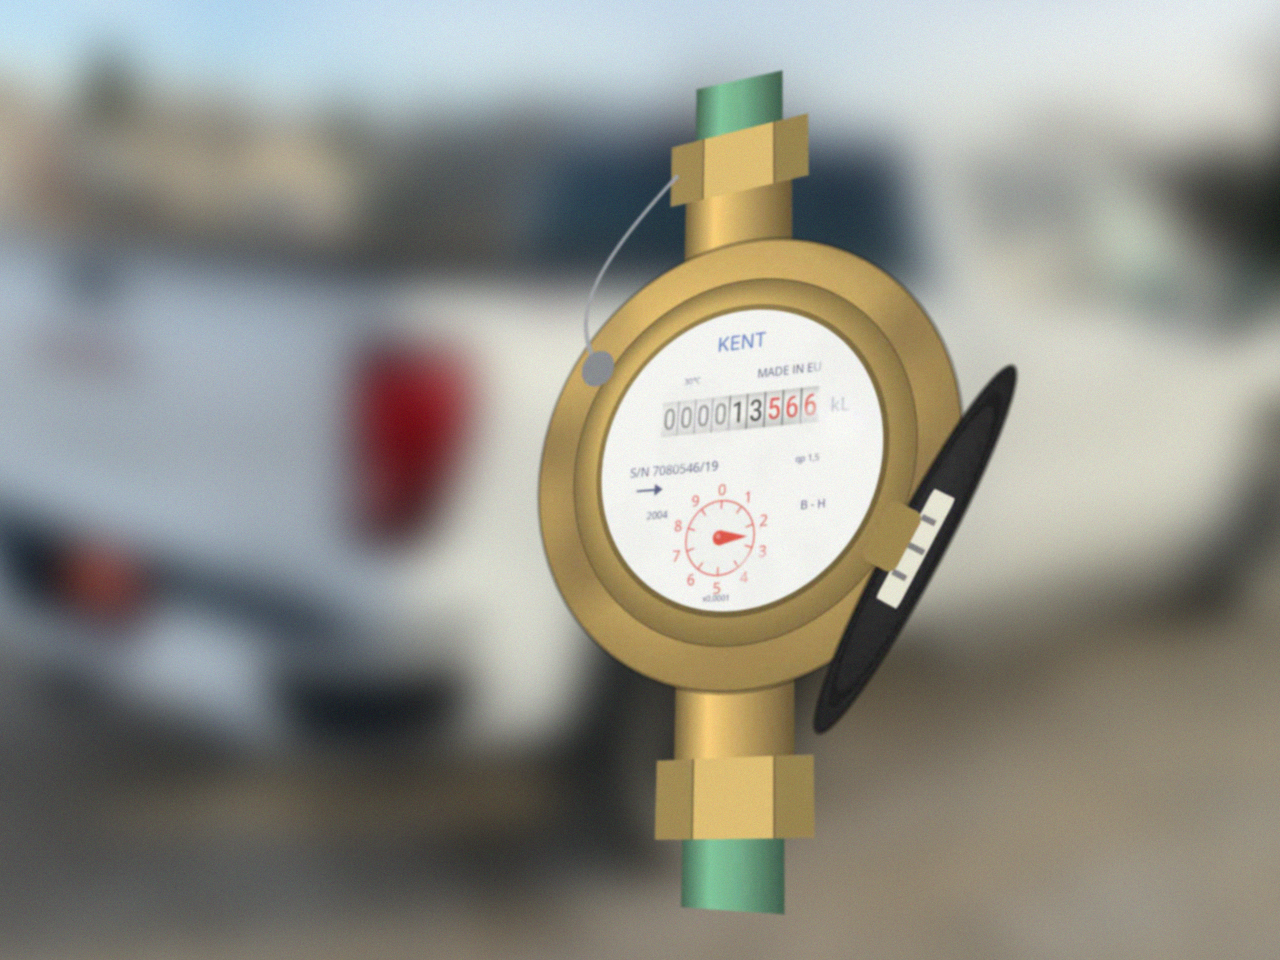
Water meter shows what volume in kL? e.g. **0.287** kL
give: **13.5662** kL
